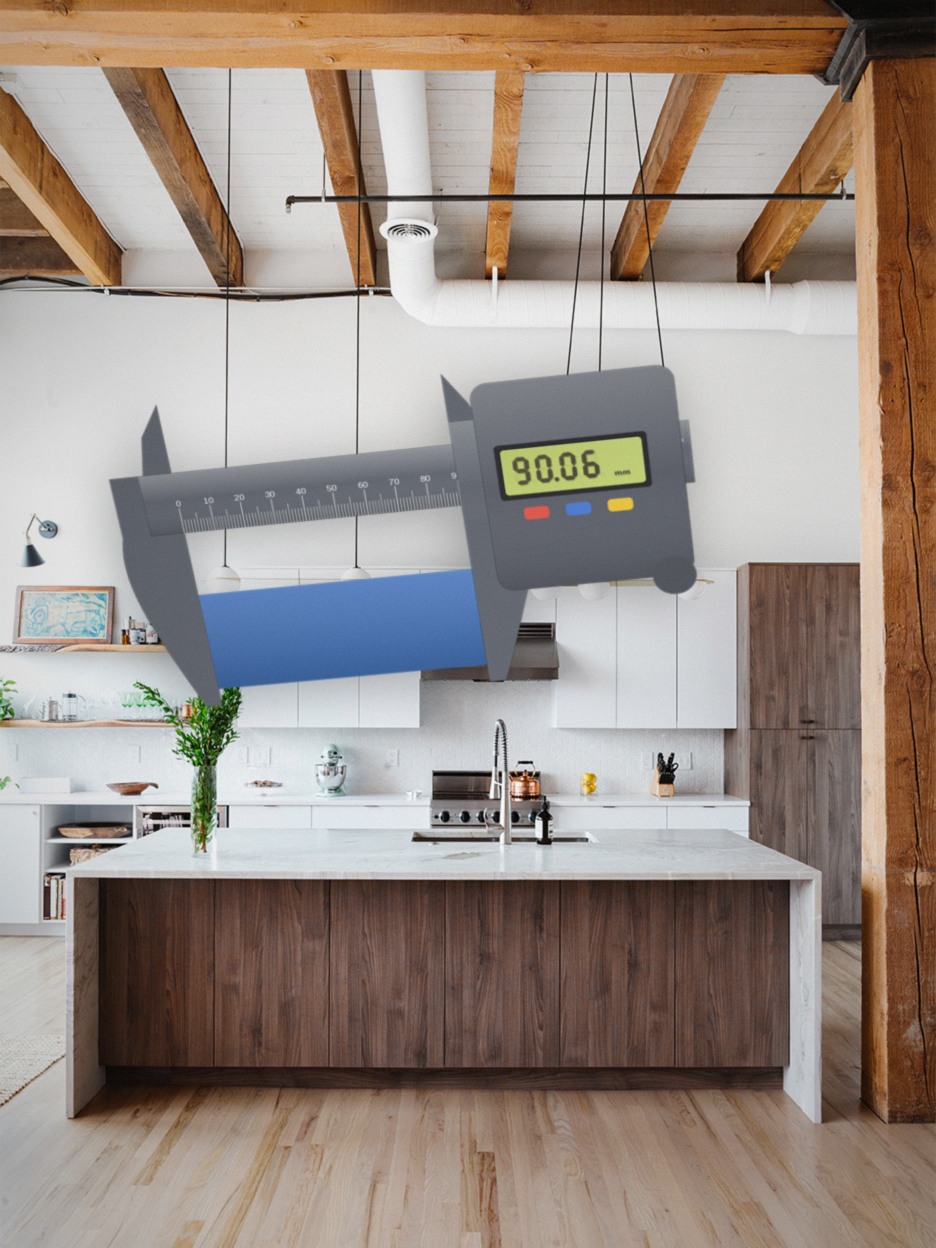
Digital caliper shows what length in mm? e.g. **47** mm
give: **90.06** mm
